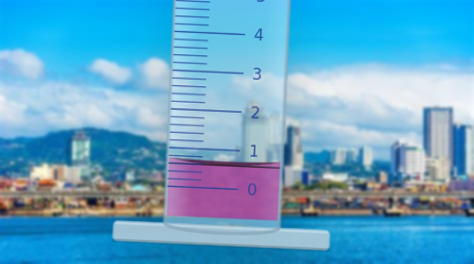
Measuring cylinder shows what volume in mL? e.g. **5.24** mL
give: **0.6** mL
